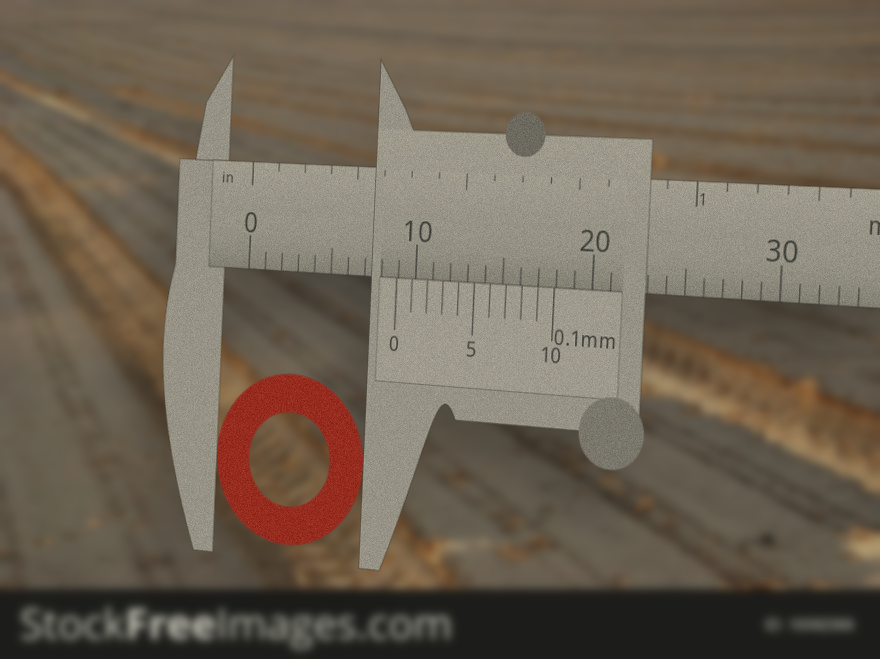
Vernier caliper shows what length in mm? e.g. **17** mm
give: **8.9** mm
